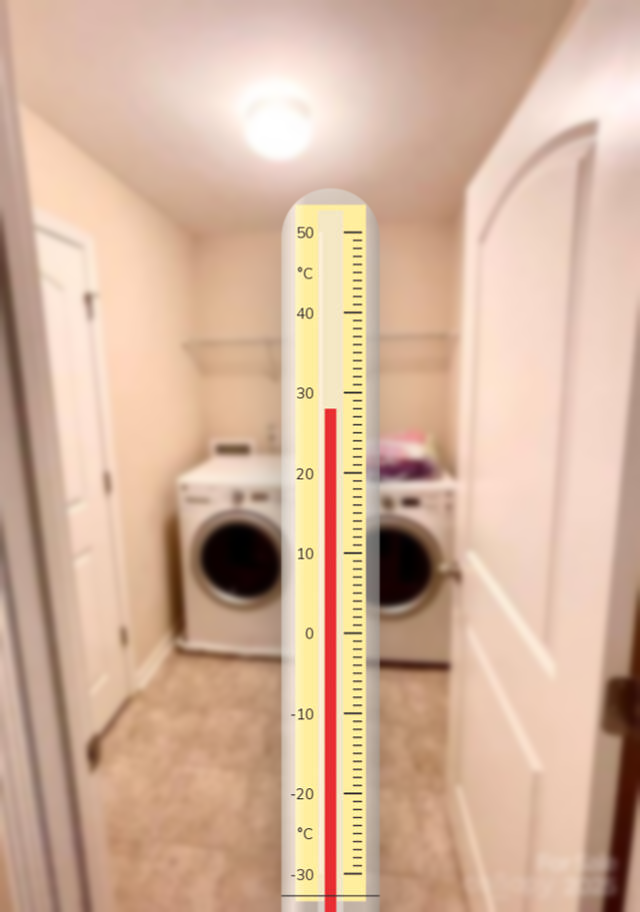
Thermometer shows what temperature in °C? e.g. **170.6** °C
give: **28** °C
